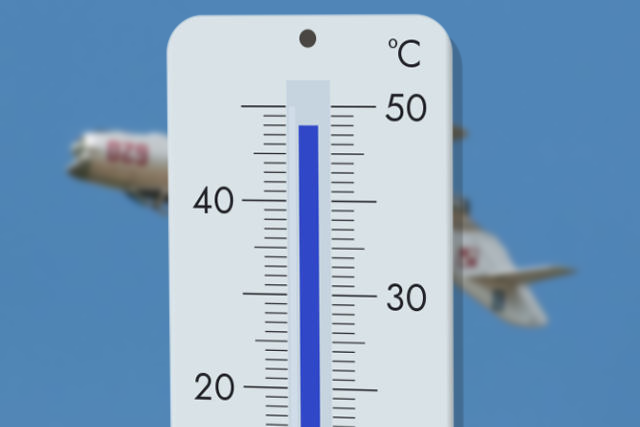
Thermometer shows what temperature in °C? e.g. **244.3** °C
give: **48** °C
